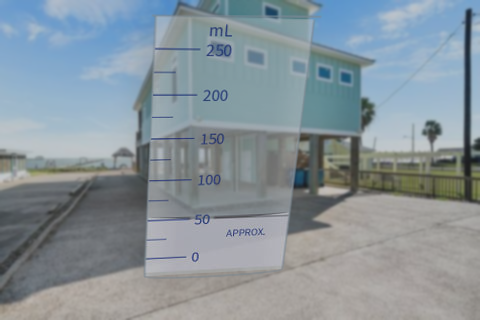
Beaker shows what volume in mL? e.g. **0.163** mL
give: **50** mL
